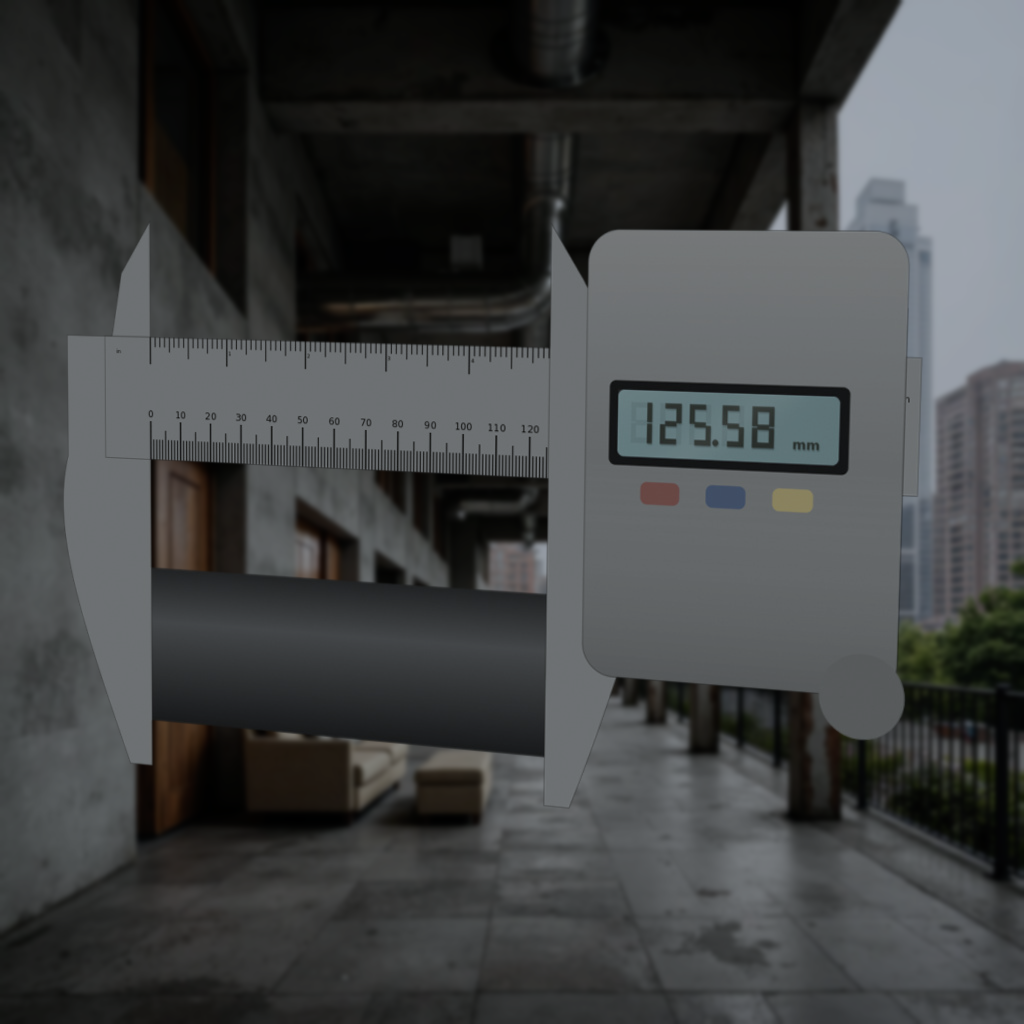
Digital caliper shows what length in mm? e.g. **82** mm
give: **125.58** mm
